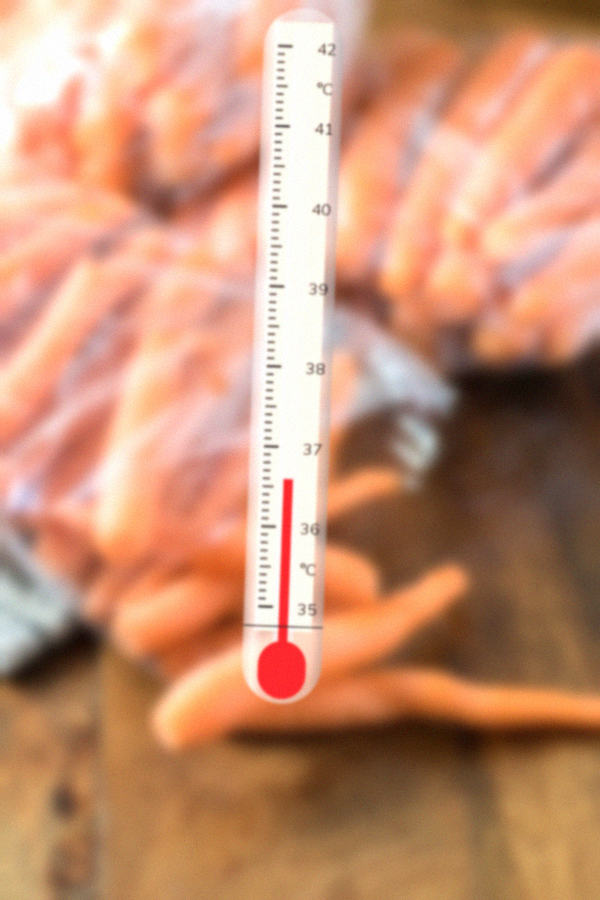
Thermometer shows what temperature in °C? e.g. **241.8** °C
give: **36.6** °C
